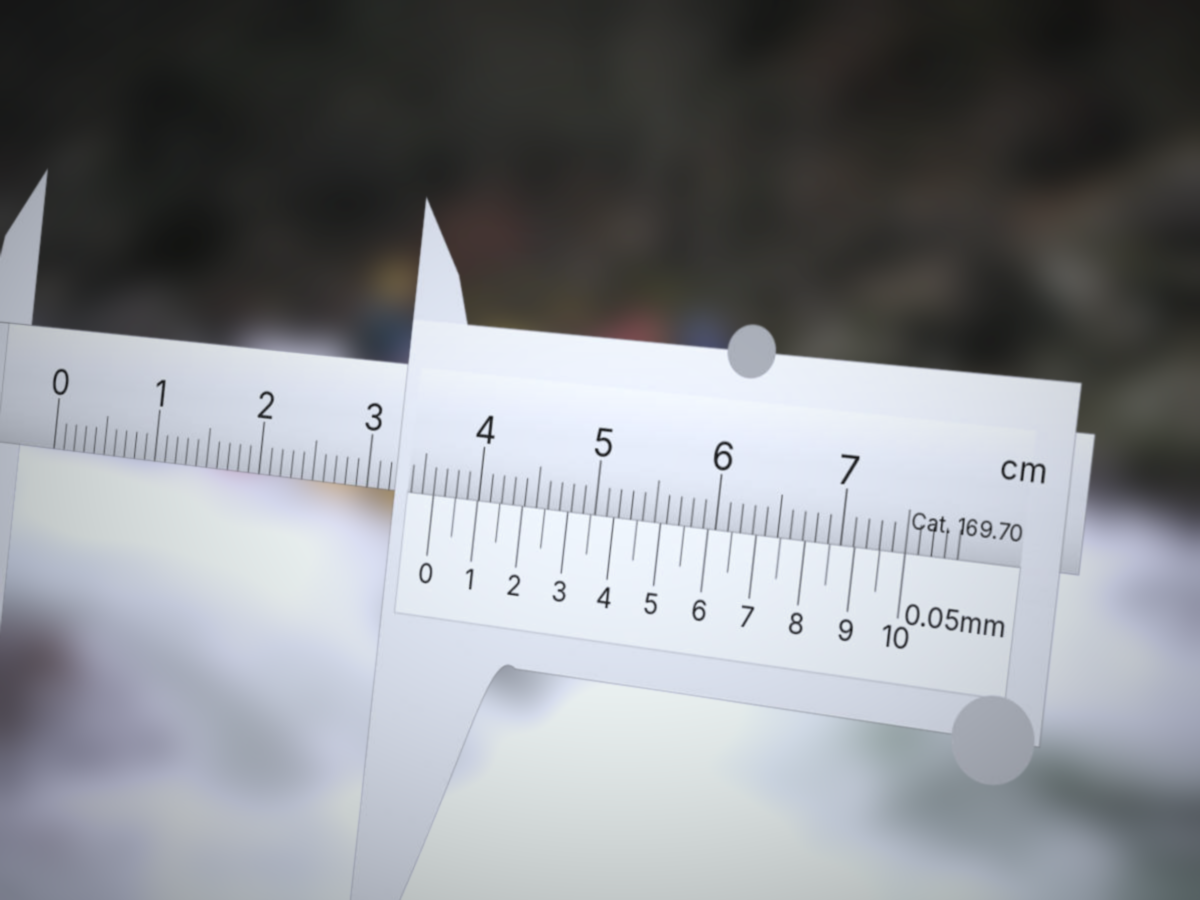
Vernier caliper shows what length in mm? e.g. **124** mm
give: **36.0** mm
